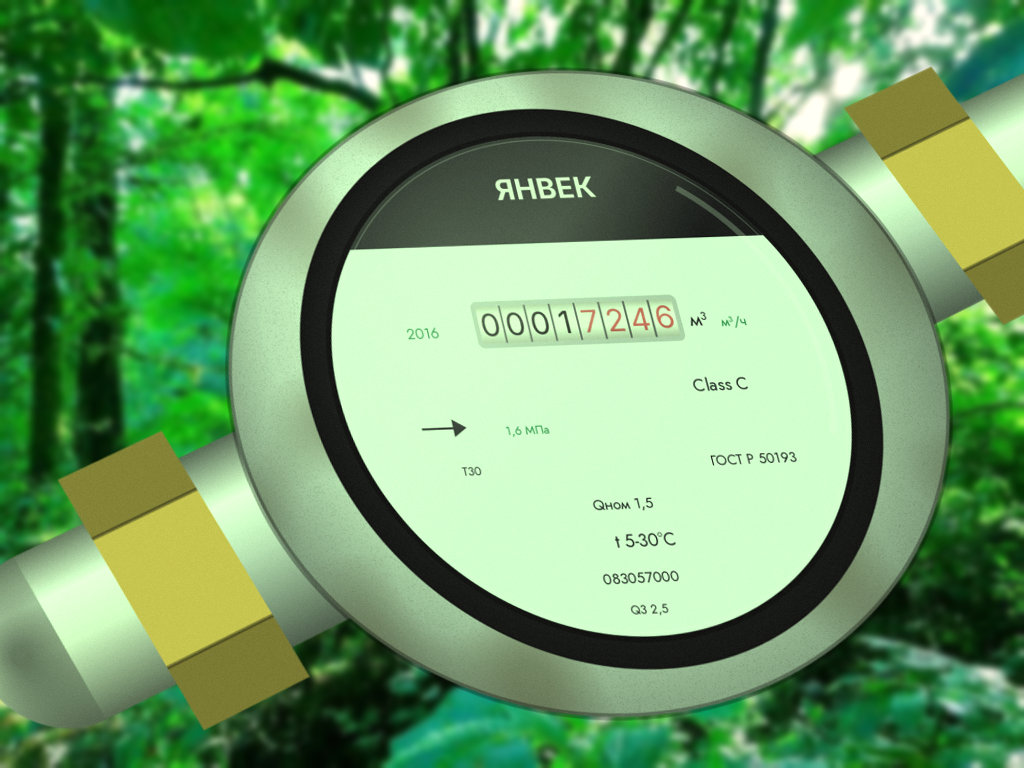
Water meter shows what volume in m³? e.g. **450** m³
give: **1.7246** m³
